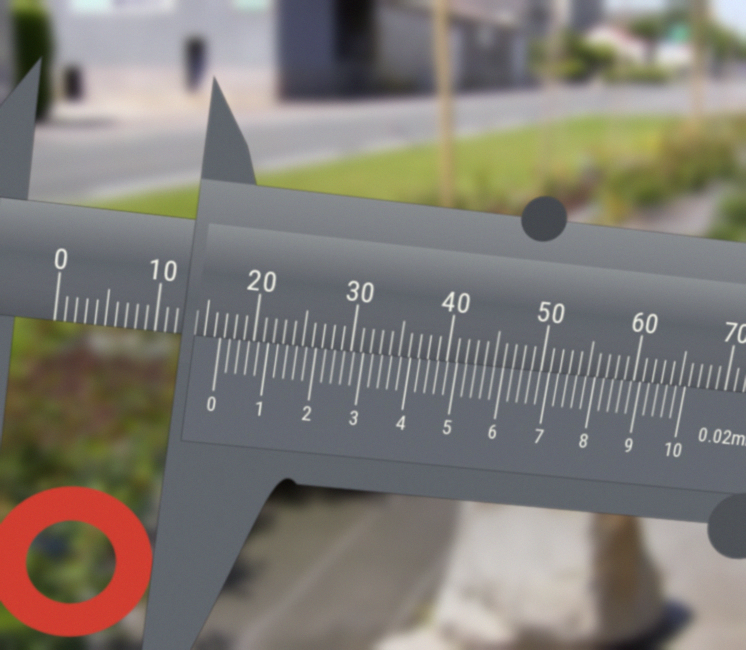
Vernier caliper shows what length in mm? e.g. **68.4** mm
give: **16.6** mm
